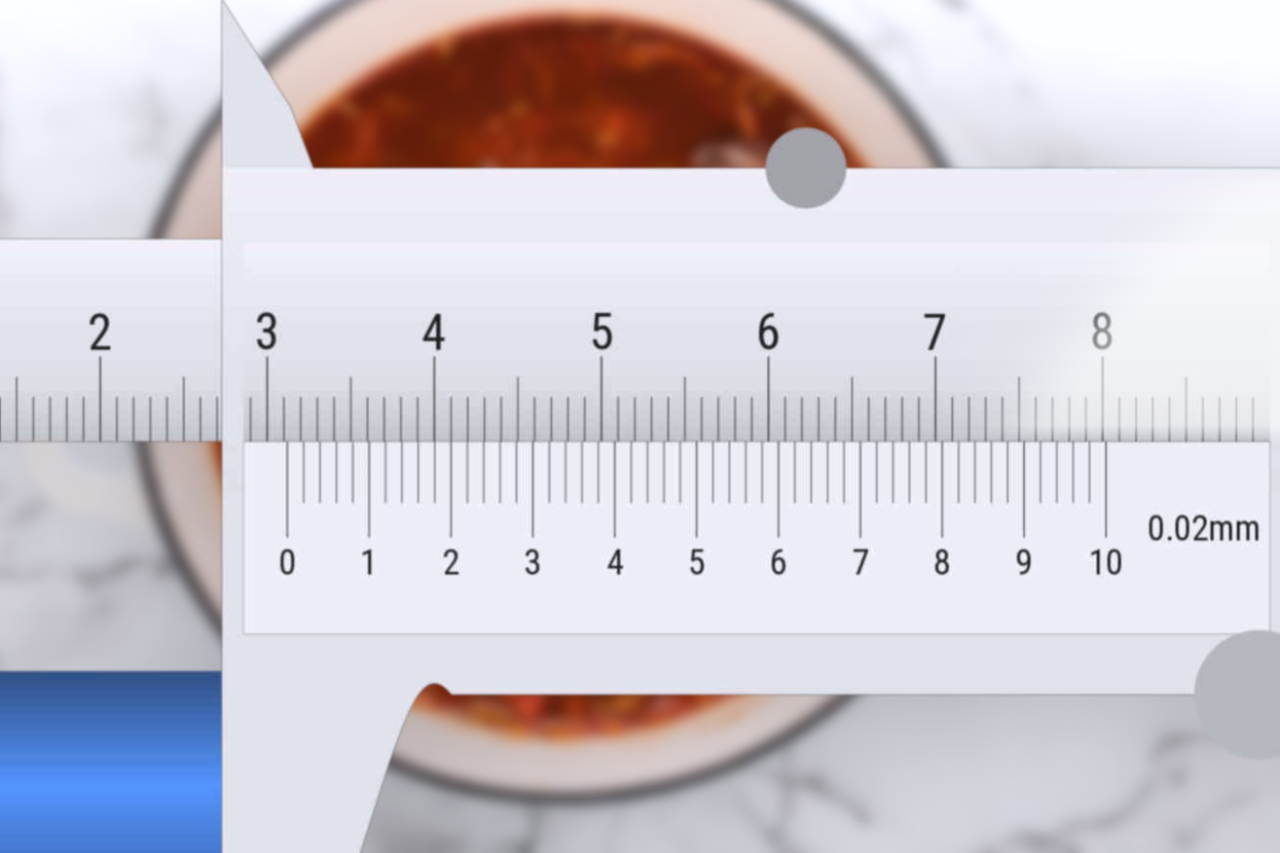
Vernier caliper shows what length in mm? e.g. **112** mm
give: **31.2** mm
